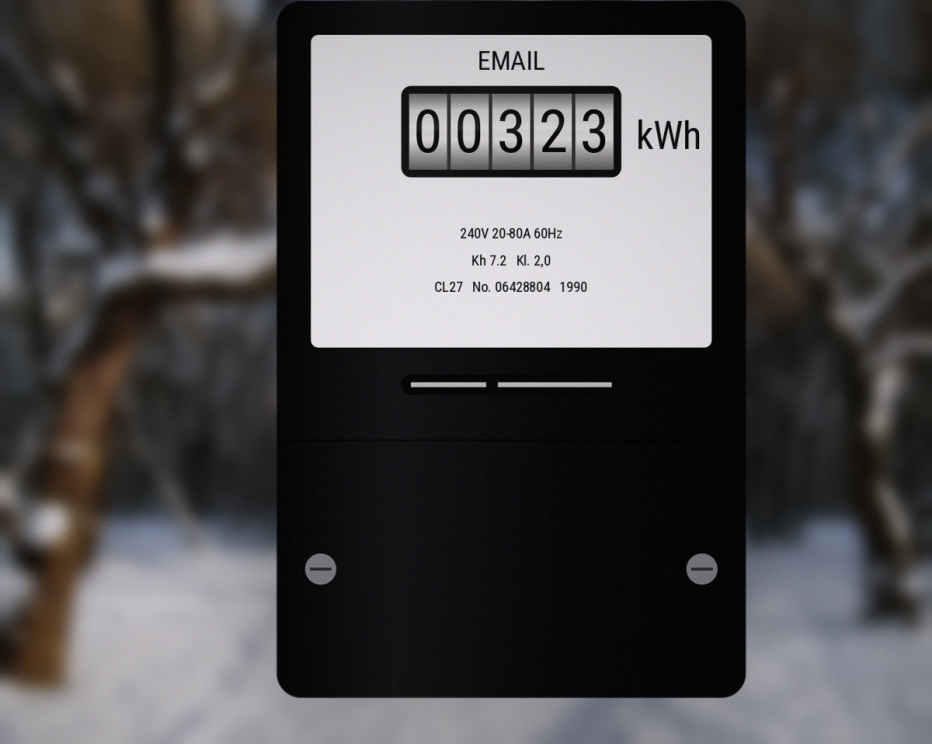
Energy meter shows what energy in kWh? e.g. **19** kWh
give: **323** kWh
